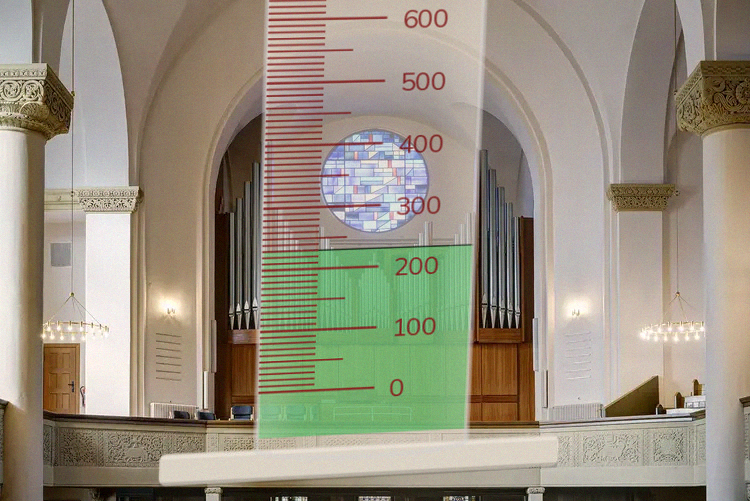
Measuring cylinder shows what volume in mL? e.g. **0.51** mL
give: **230** mL
